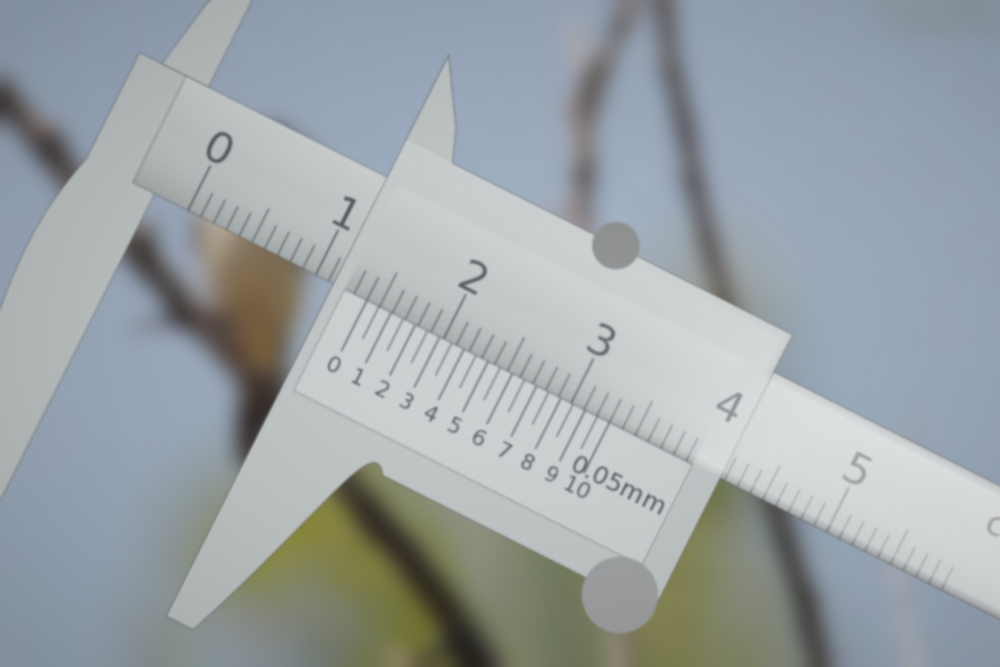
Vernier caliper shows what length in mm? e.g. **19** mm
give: **14.0** mm
